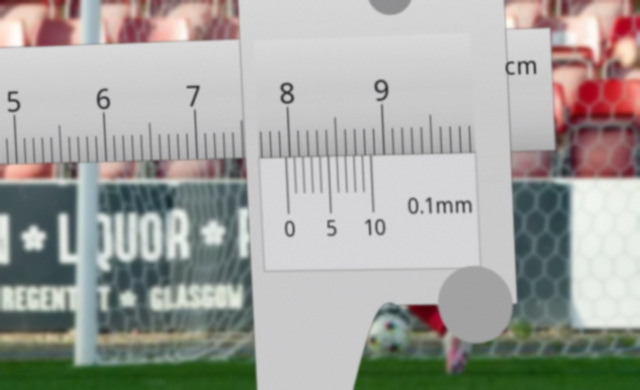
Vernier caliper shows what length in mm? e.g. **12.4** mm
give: **79.6** mm
